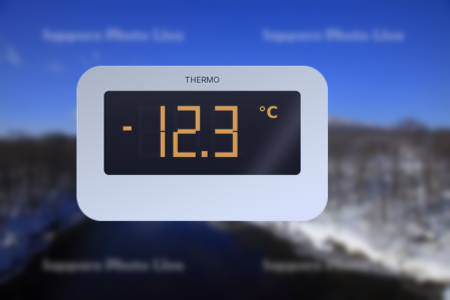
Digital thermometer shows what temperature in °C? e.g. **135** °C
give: **-12.3** °C
